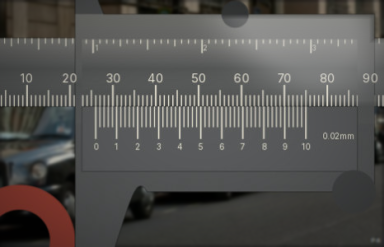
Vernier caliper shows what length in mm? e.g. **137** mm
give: **26.0** mm
